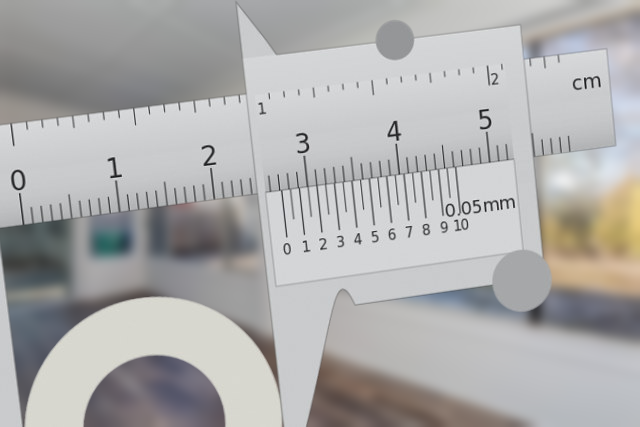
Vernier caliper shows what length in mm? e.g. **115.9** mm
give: **27.2** mm
